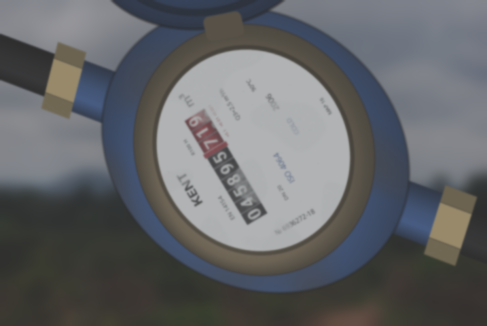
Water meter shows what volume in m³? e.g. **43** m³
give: **45895.719** m³
